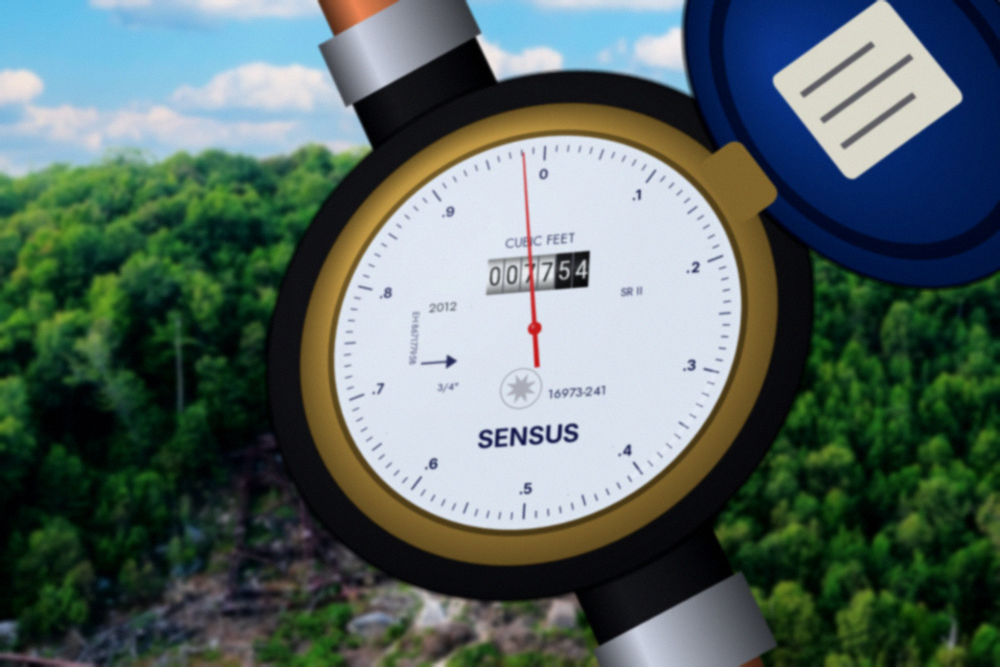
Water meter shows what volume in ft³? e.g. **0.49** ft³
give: **7753.98** ft³
